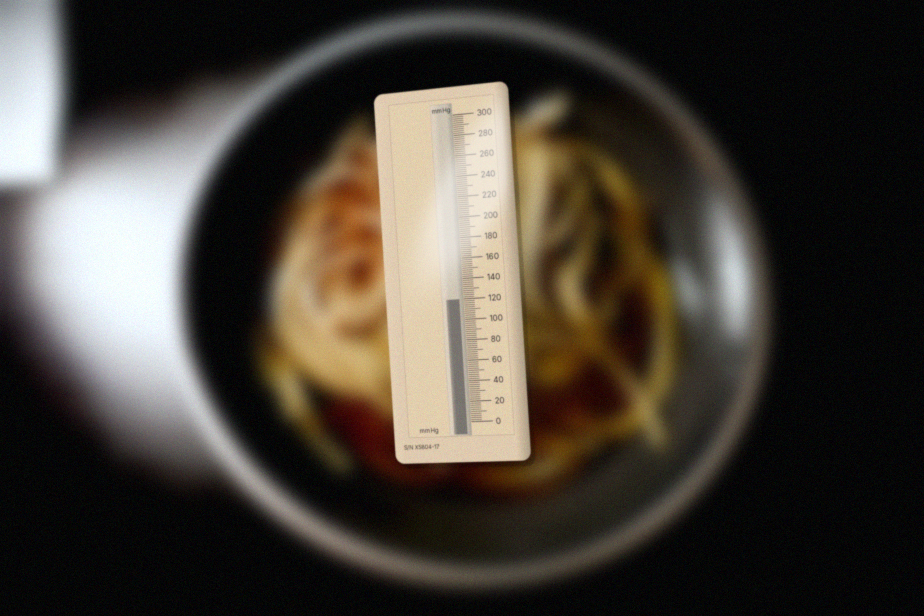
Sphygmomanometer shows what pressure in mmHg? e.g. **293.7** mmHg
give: **120** mmHg
